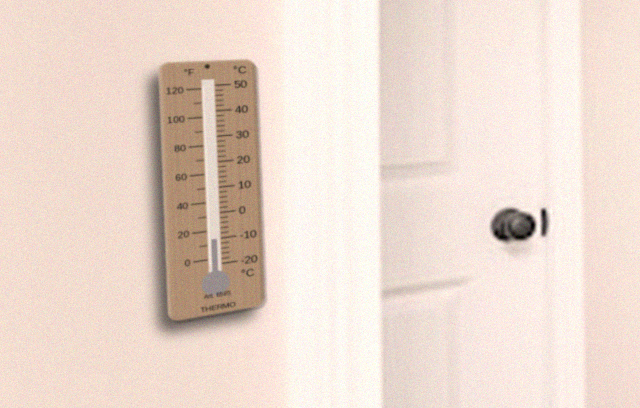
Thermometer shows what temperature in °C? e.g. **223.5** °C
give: **-10** °C
